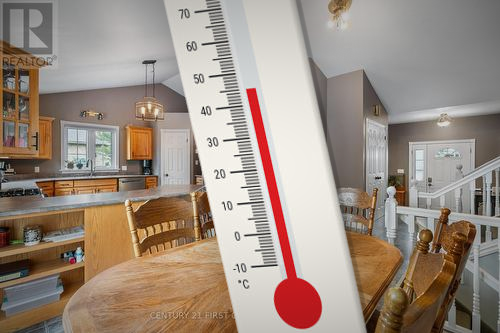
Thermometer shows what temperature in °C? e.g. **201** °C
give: **45** °C
